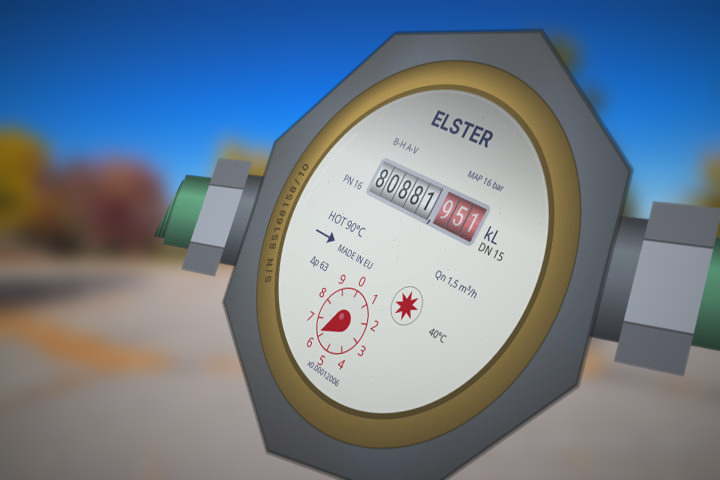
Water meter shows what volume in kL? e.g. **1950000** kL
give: **80881.9516** kL
